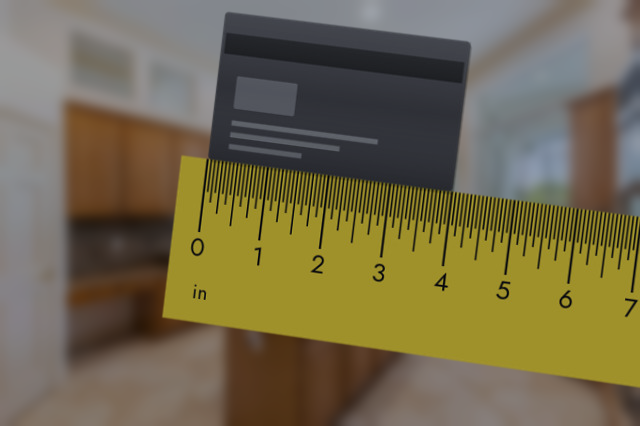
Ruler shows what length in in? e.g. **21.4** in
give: **4** in
